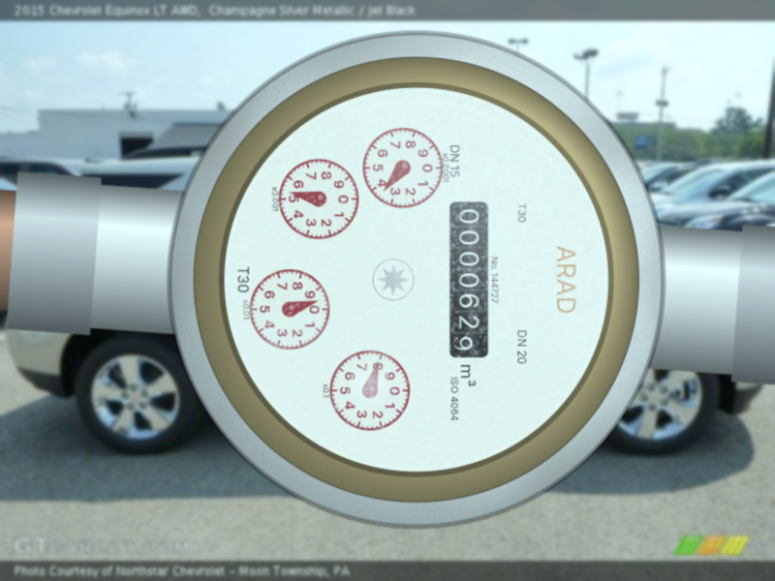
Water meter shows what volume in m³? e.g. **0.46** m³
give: **628.7953** m³
